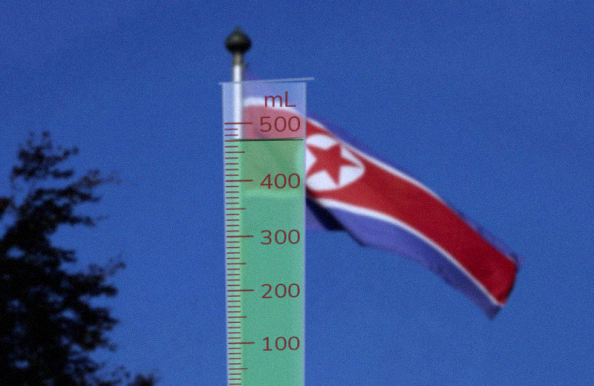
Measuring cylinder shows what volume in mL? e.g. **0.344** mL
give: **470** mL
